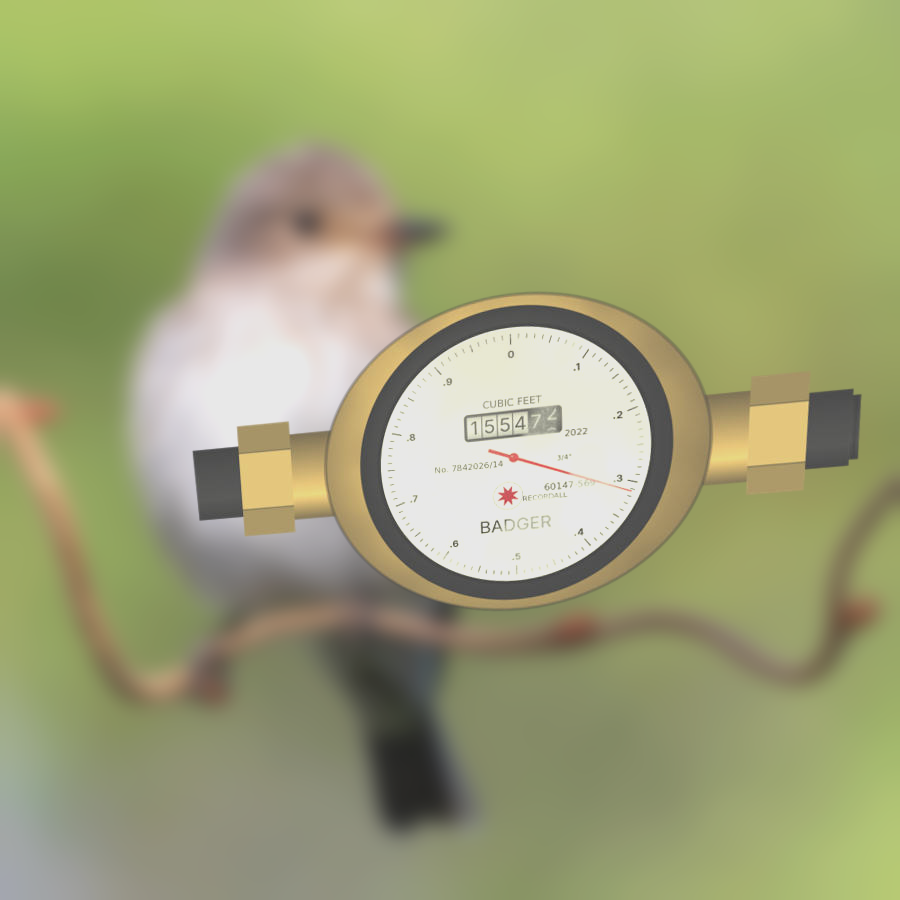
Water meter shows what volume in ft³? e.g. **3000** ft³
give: **155472.31** ft³
